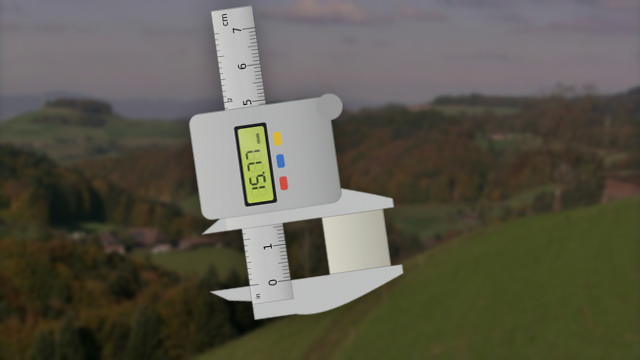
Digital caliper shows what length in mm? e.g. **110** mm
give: **15.77** mm
